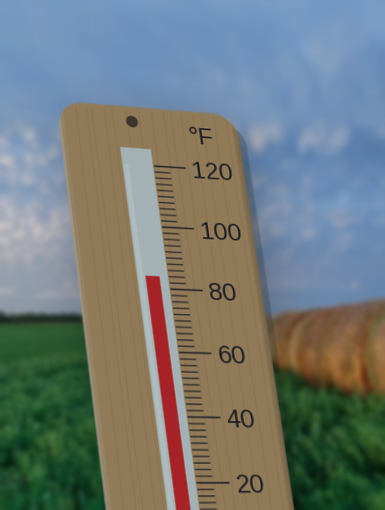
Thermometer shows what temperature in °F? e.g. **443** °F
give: **84** °F
